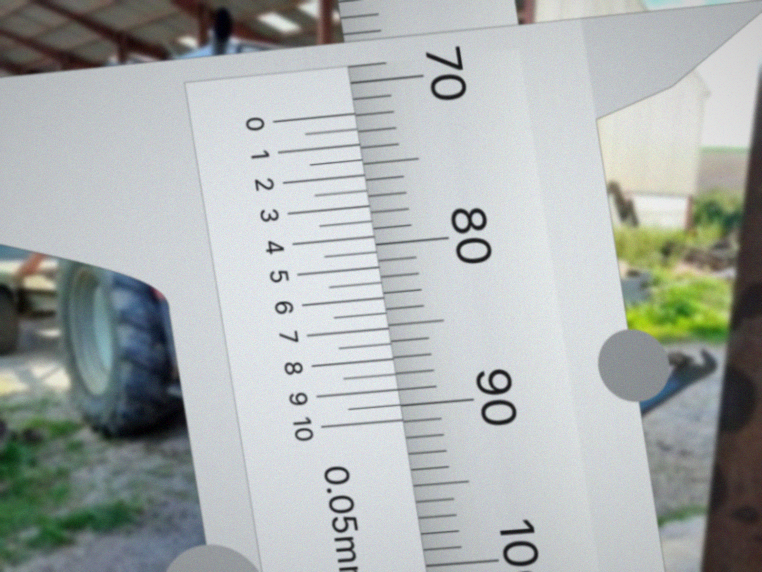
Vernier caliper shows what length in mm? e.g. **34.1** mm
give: **71.9** mm
